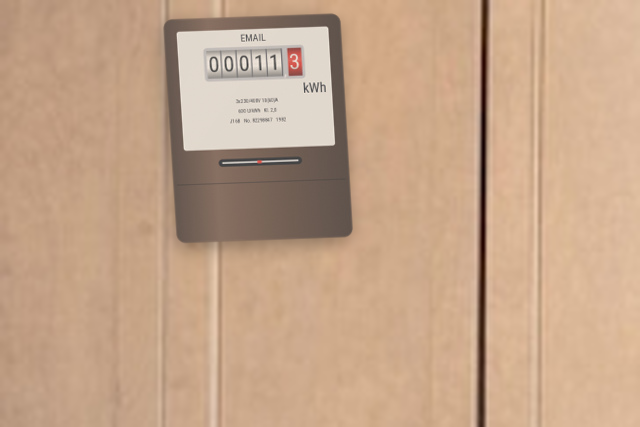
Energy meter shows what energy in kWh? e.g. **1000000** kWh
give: **11.3** kWh
